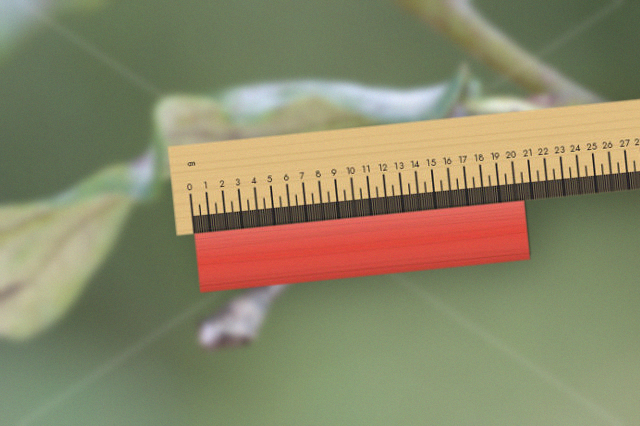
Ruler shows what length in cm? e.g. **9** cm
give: **20.5** cm
